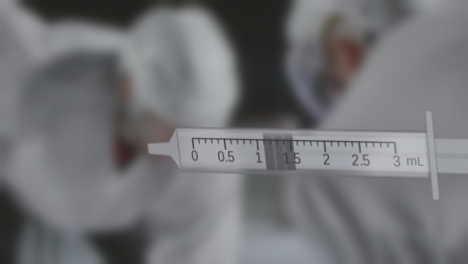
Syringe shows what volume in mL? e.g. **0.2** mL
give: **1.1** mL
